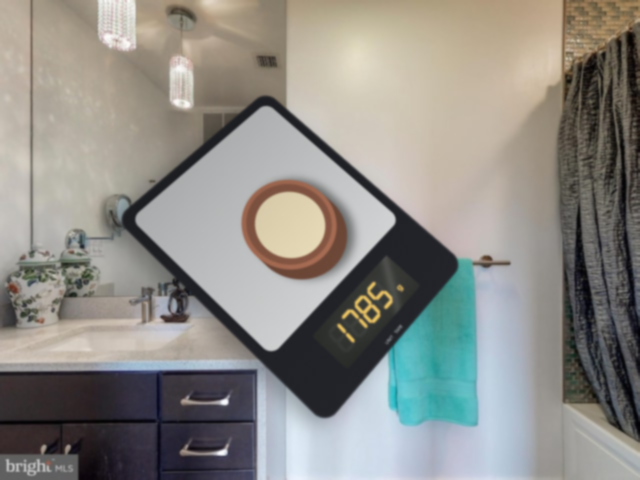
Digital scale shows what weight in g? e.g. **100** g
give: **1785** g
